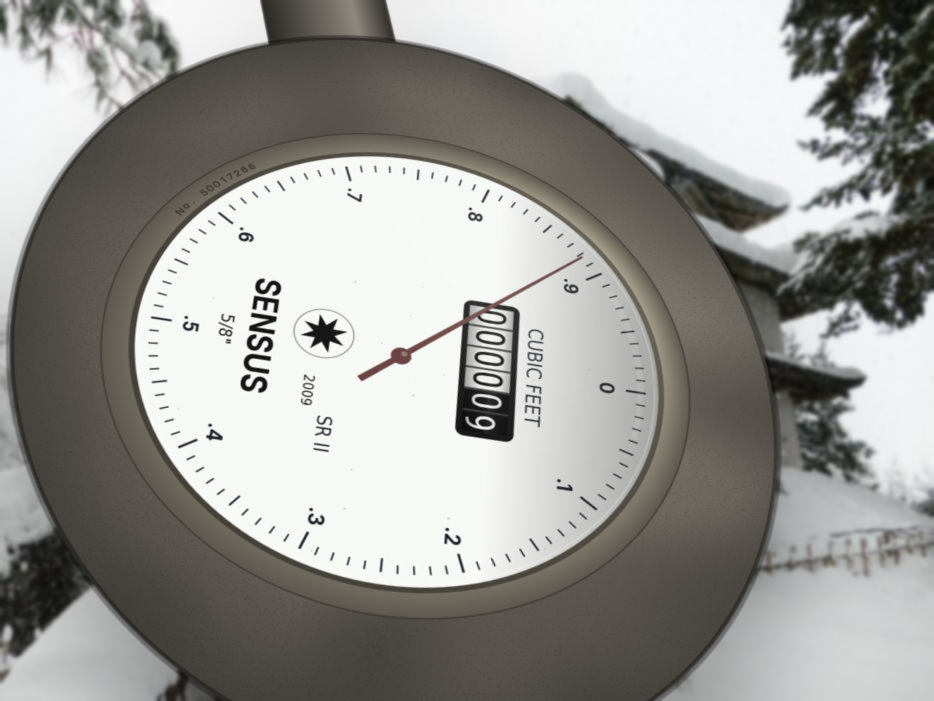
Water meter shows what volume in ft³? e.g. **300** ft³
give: **8.88** ft³
